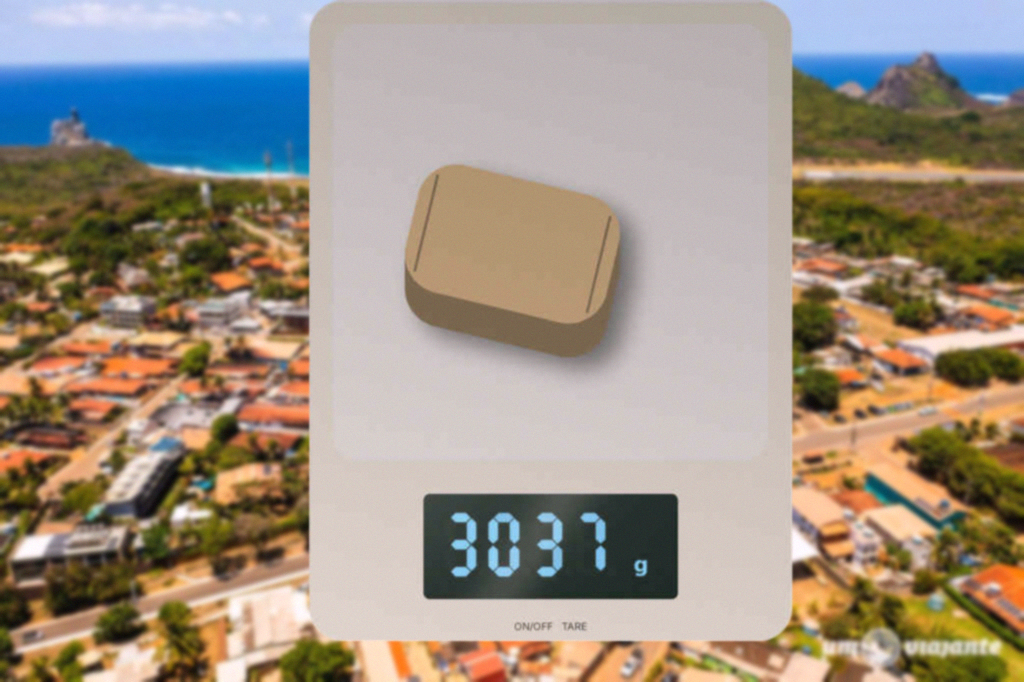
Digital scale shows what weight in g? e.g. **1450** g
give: **3037** g
